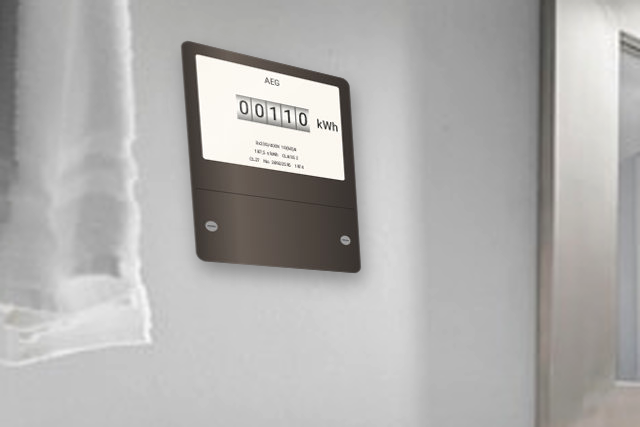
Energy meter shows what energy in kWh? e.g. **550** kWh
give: **110** kWh
